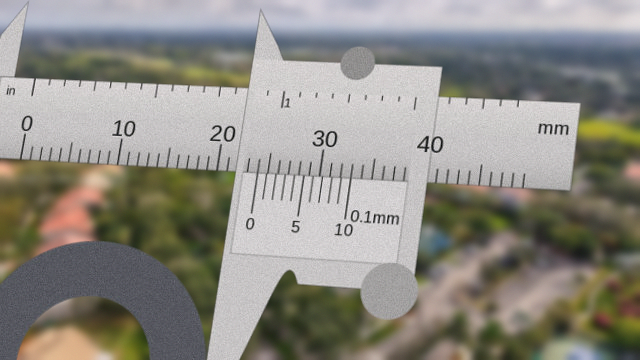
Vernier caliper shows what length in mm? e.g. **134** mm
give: **24.0** mm
